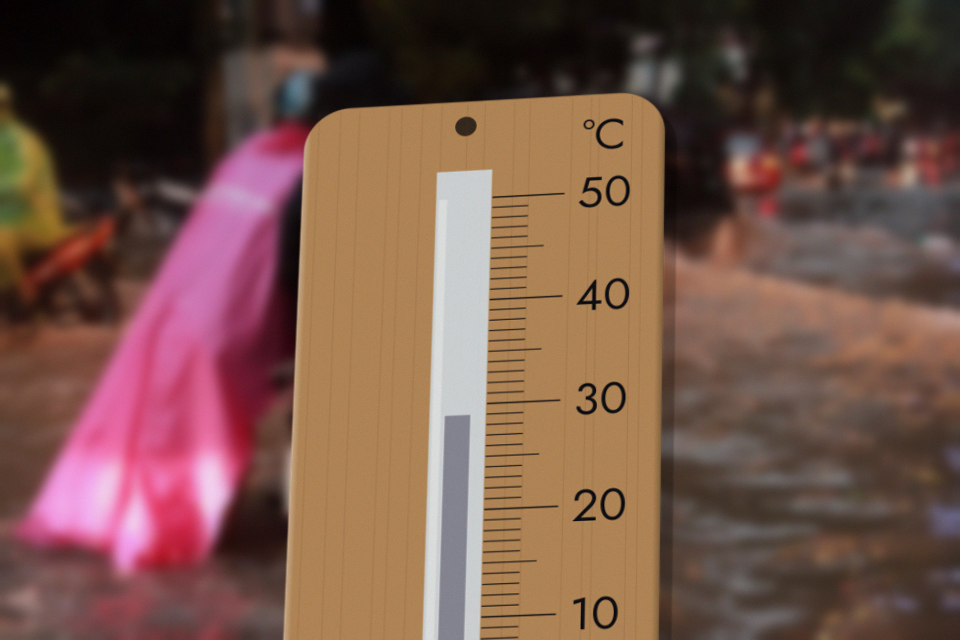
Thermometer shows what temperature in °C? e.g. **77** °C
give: **29** °C
